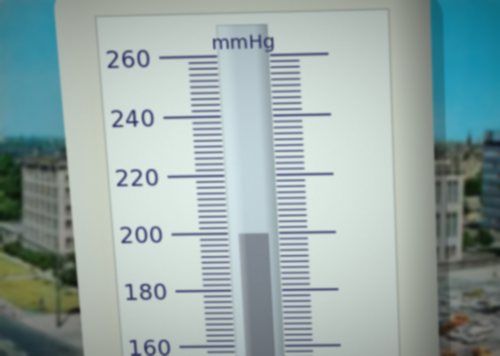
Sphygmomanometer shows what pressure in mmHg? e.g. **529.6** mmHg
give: **200** mmHg
